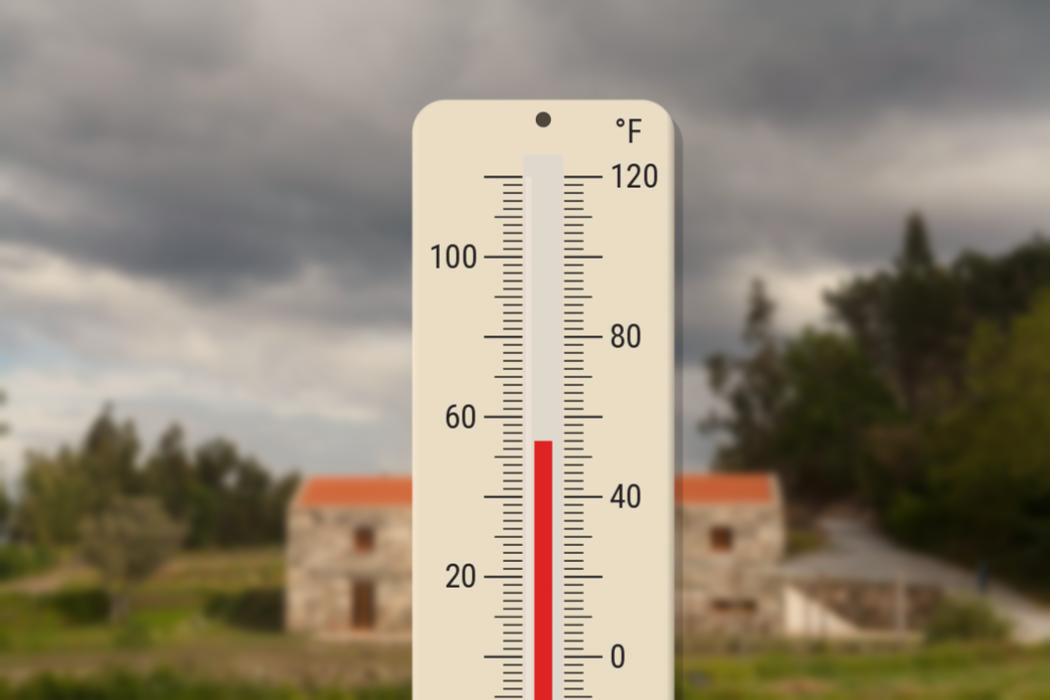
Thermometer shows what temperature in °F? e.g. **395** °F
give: **54** °F
